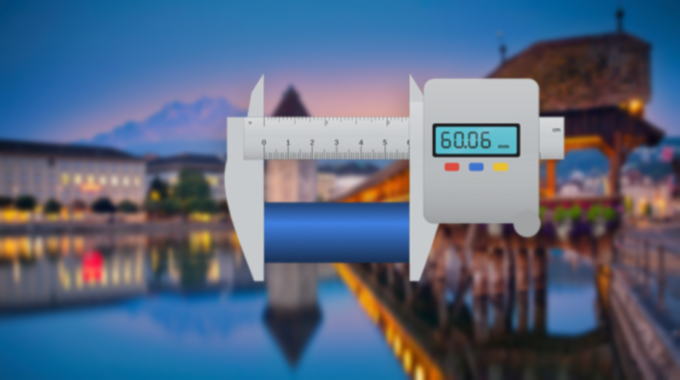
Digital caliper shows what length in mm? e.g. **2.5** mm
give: **60.06** mm
